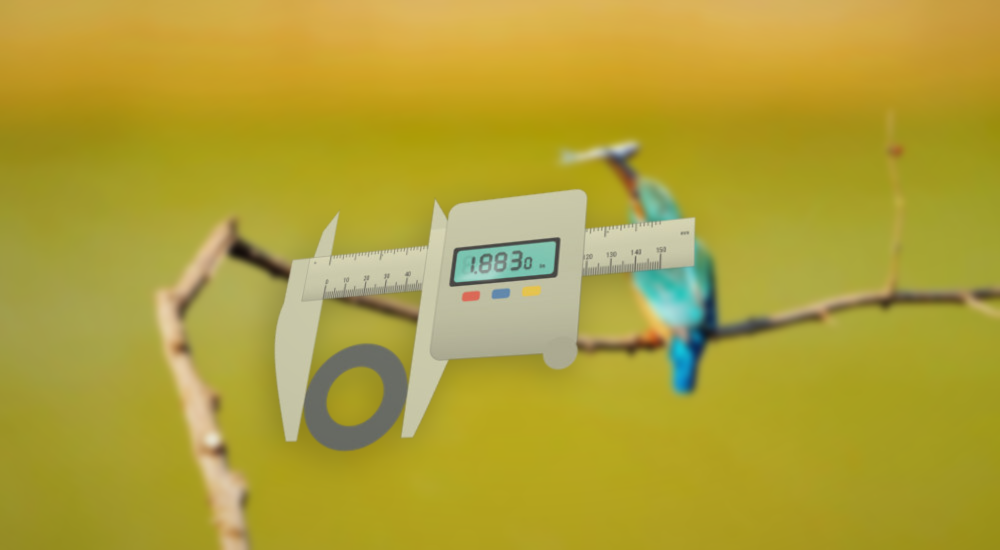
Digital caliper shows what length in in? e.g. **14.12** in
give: **1.8830** in
